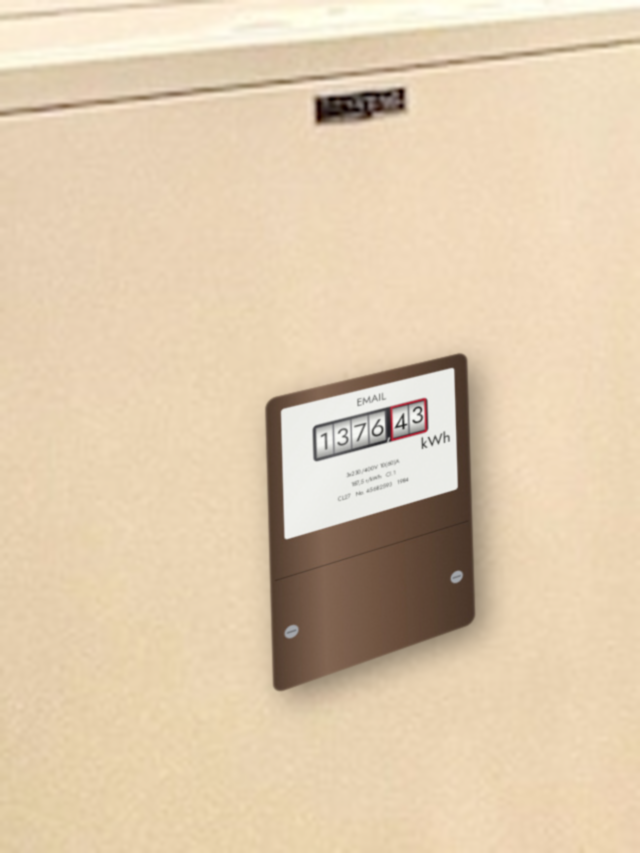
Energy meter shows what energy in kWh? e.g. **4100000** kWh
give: **1376.43** kWh
